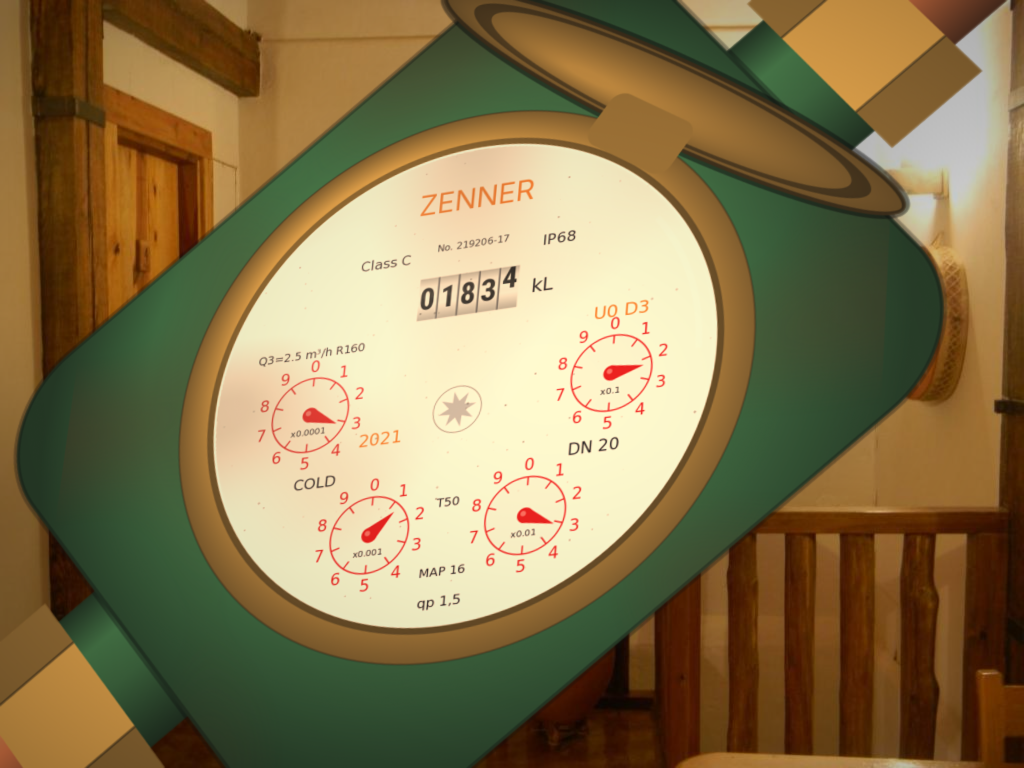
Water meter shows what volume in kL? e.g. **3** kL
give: **1834.2313** kL
